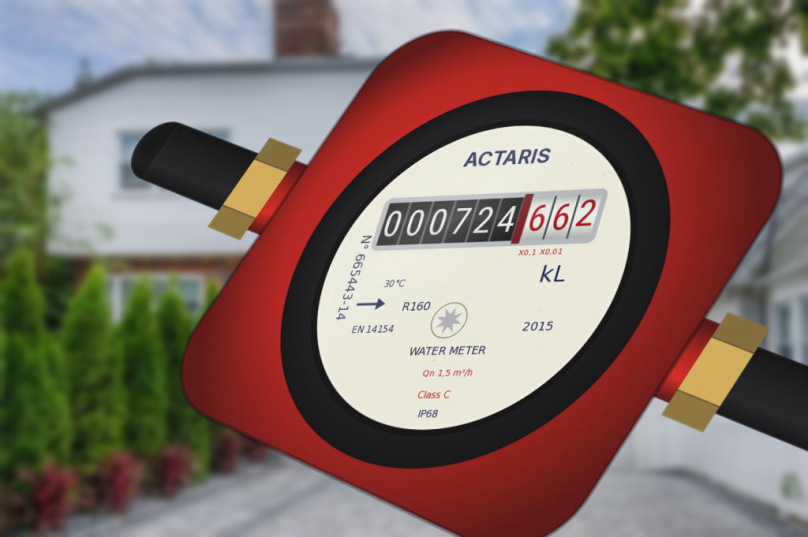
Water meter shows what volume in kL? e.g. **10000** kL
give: **724.662** kL
